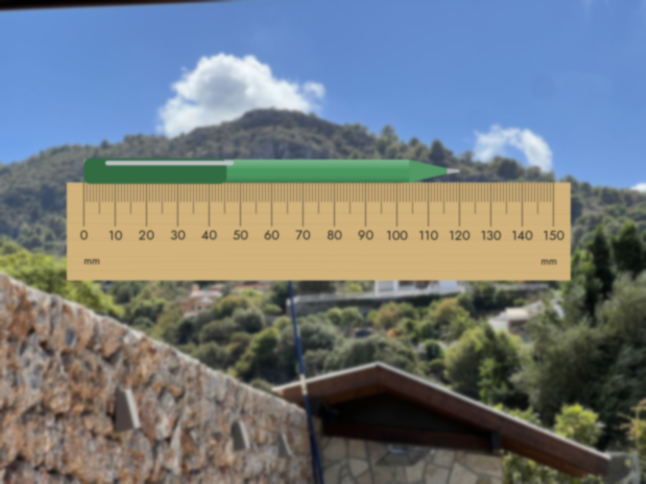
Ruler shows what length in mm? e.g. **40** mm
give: **120** mm
